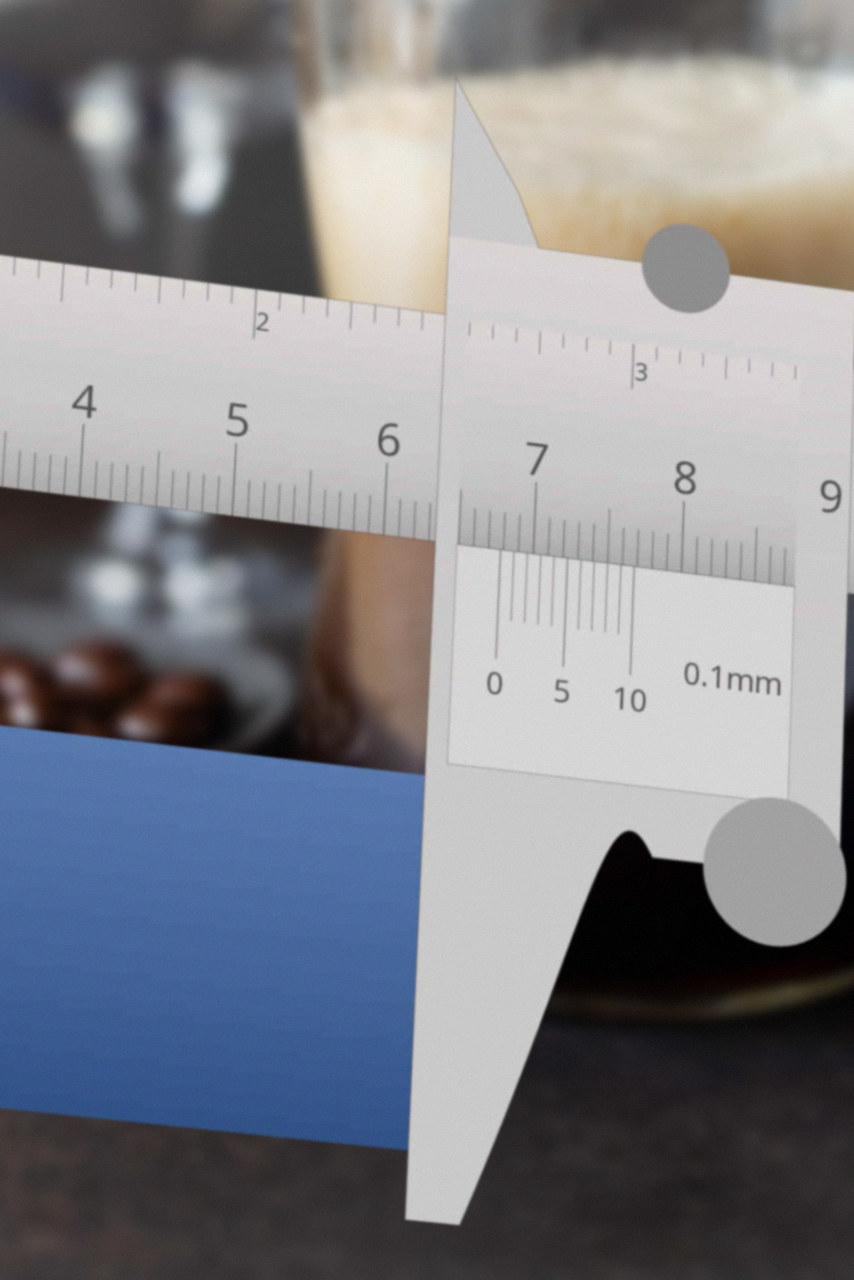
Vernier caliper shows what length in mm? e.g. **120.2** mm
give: **67.8** mm
